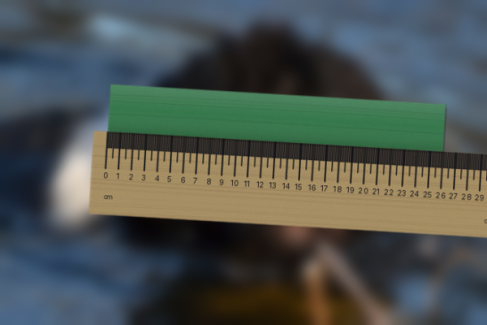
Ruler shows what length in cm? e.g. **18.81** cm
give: **26** cm
